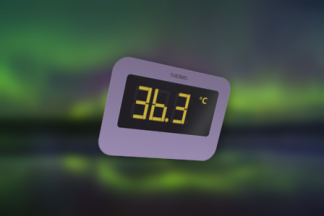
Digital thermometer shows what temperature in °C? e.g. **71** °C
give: **36.3** °C
